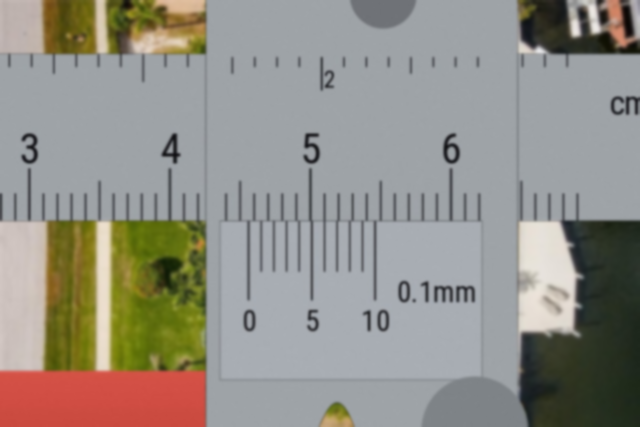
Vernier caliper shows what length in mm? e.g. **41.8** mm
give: **45.6** mm
